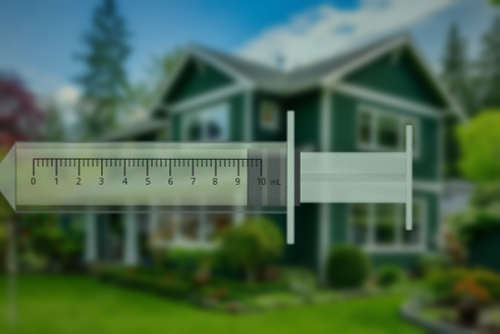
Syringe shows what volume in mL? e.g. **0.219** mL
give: **9.4** mL
